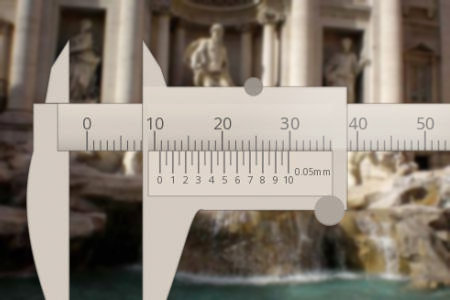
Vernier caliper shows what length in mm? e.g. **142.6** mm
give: **10.8** mm
